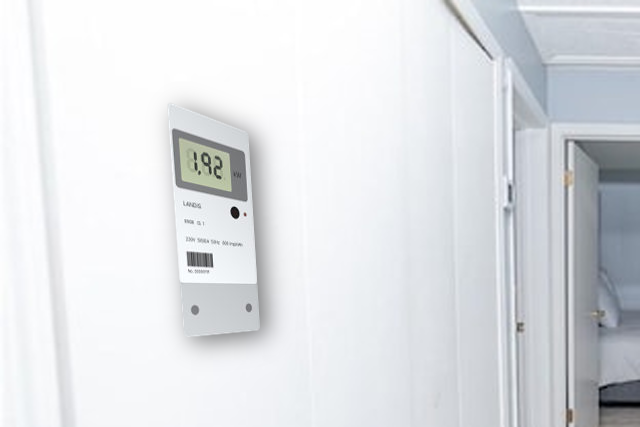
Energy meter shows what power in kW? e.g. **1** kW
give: **1.92** kW
